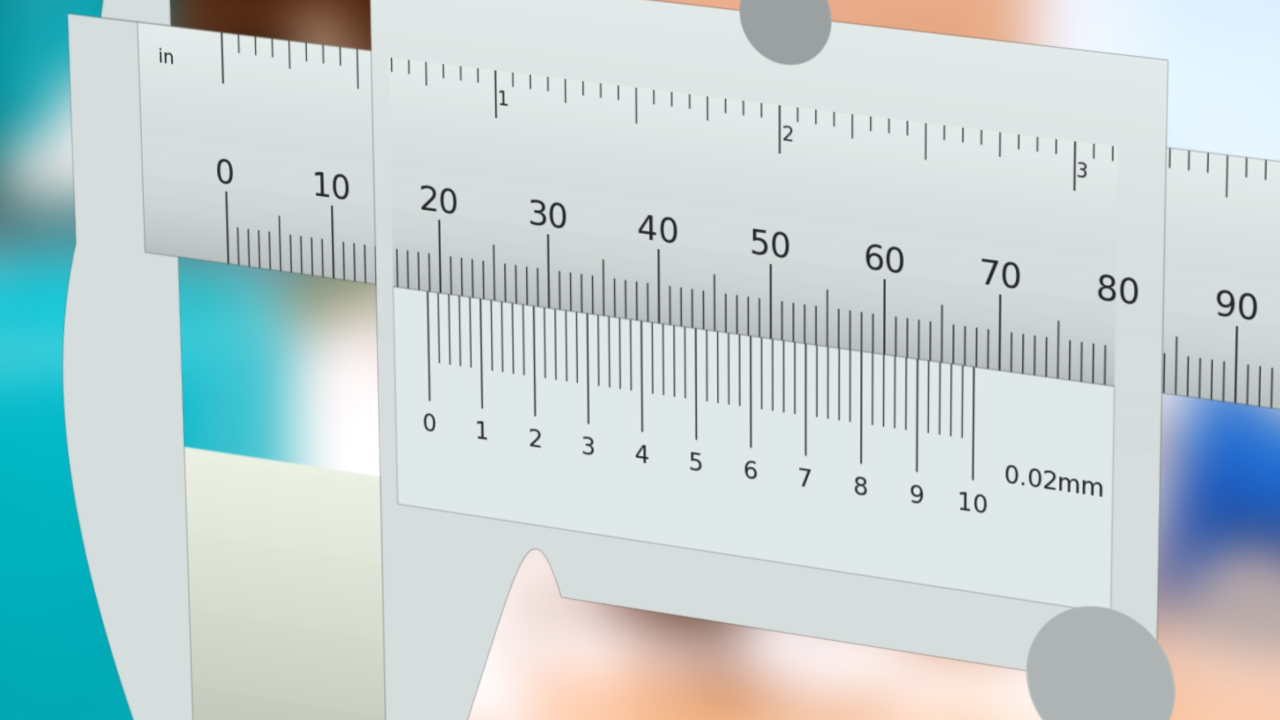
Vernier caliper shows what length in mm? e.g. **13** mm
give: **18.8** mm
